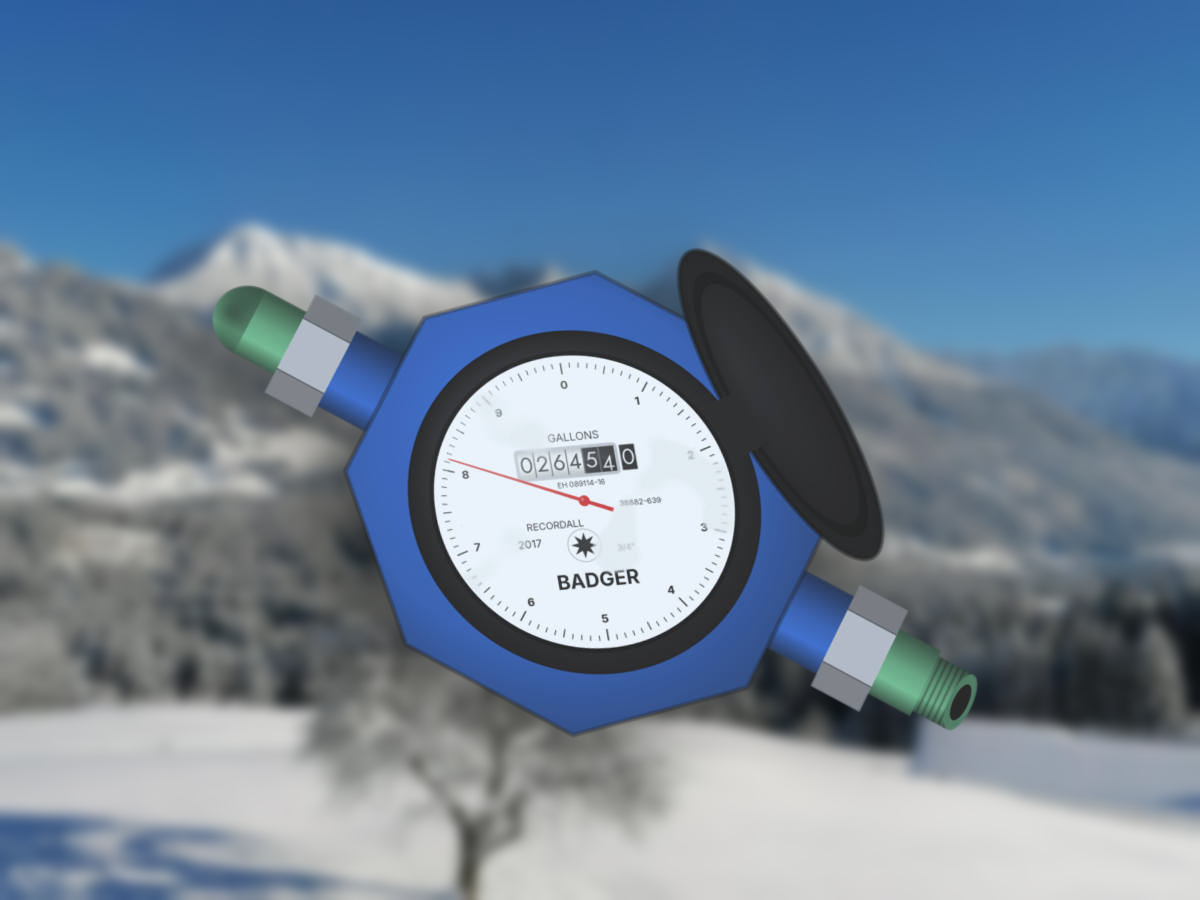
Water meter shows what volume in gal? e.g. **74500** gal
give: **264538.1** gal
